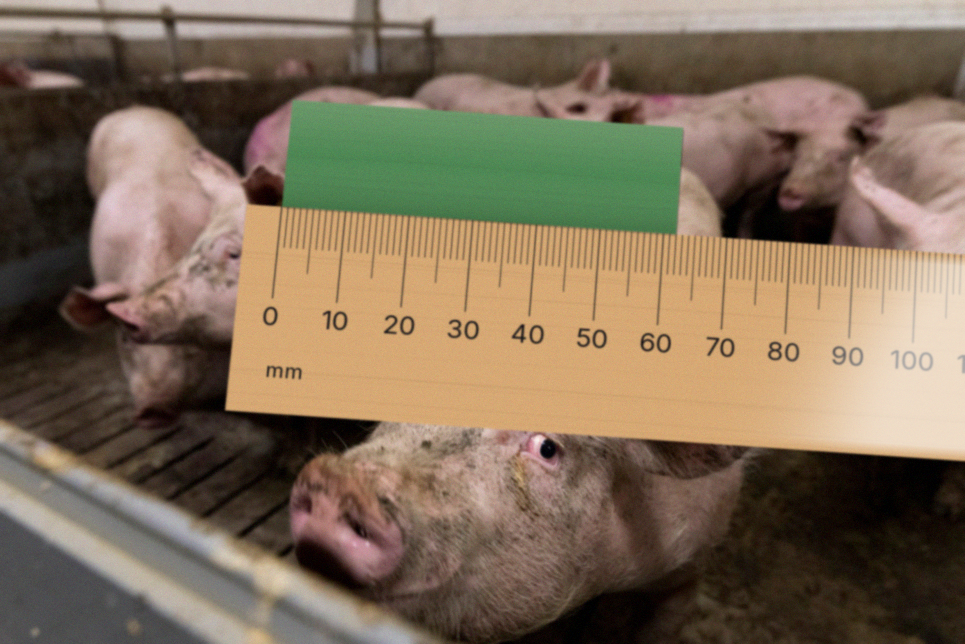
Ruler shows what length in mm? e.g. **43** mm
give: **62** mm
